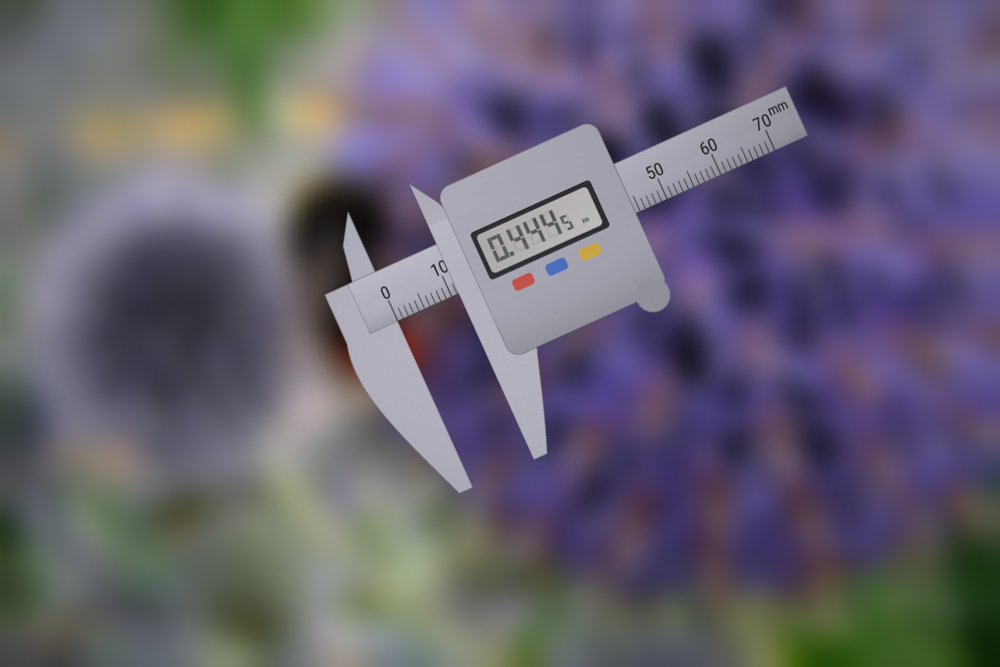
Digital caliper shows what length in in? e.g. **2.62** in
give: **0.4445** in
